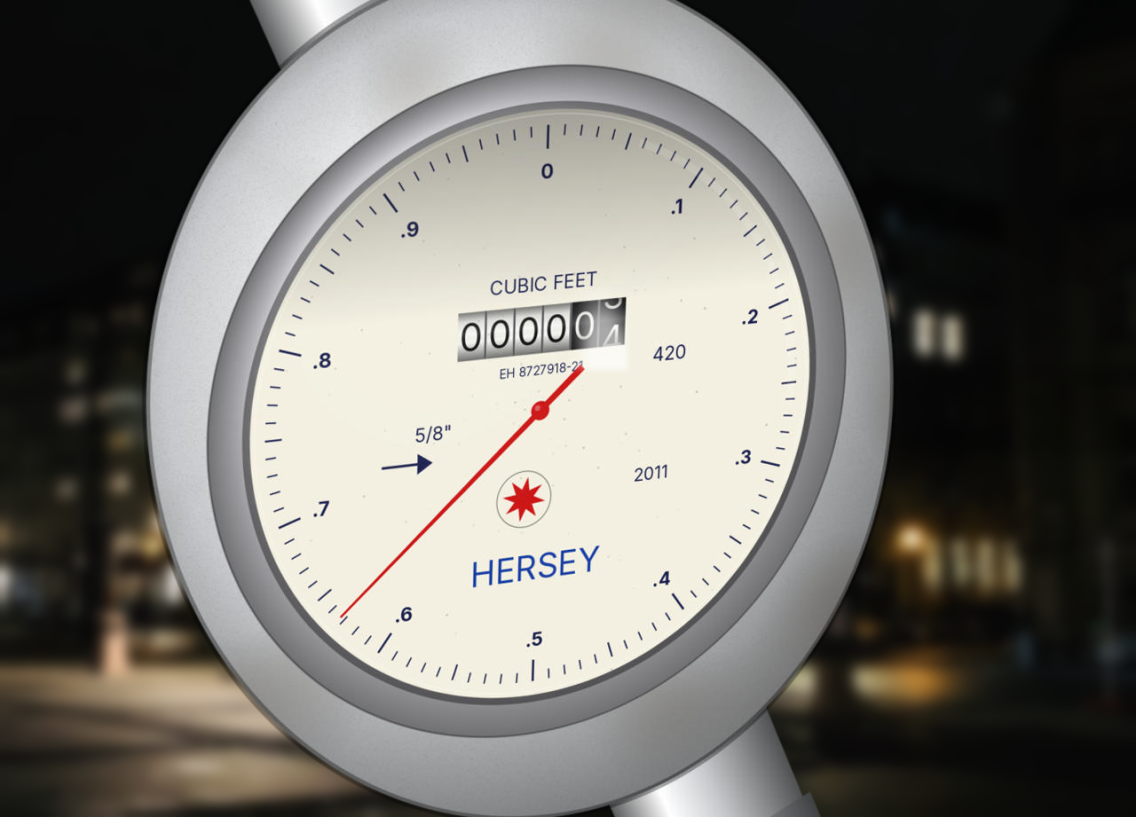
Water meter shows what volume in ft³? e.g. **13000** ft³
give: **3.63** ft³
